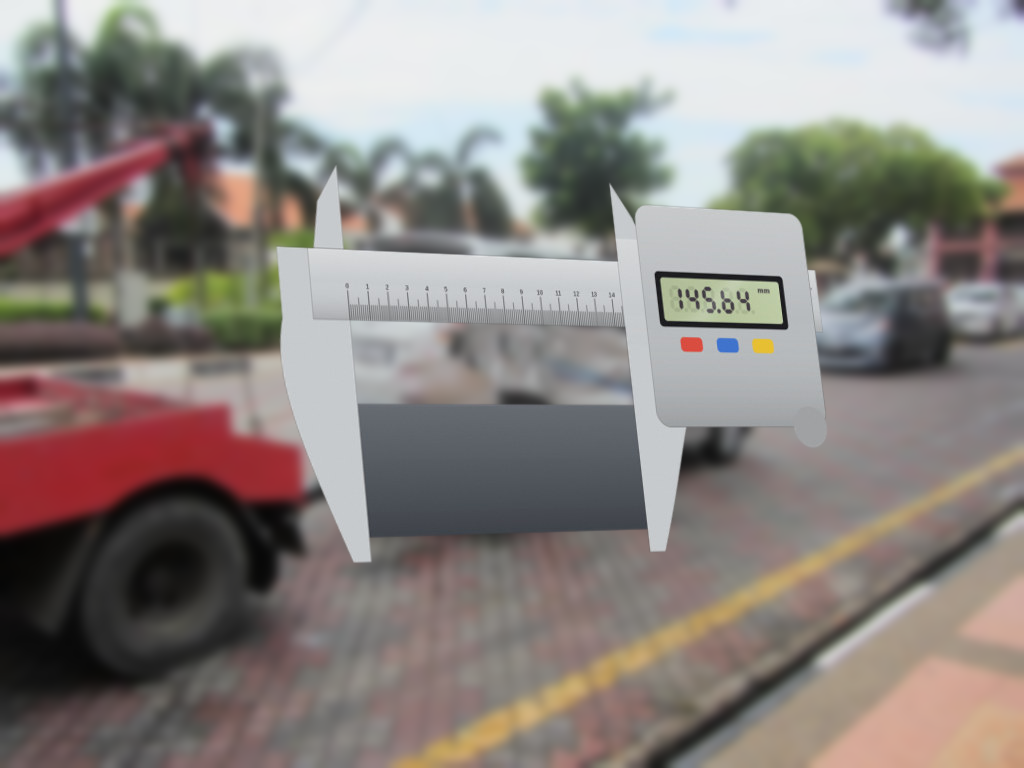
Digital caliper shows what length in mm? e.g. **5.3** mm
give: **145.64** mm
